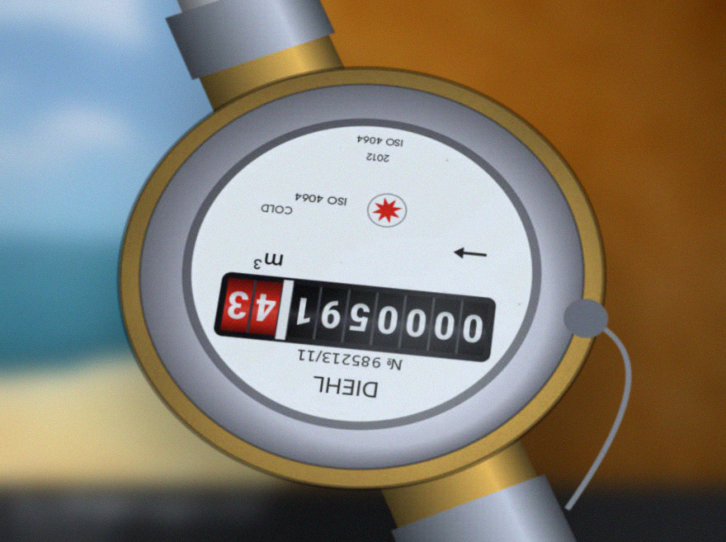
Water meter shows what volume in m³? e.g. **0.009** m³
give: **591.43** m³
